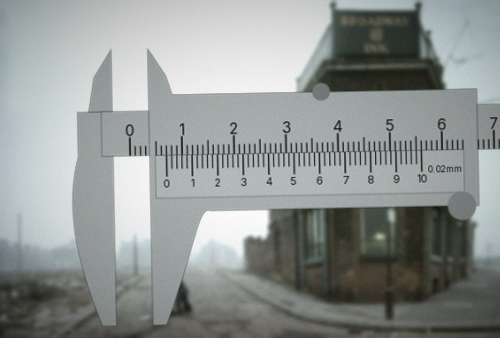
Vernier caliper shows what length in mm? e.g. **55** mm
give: **7.0** mm
